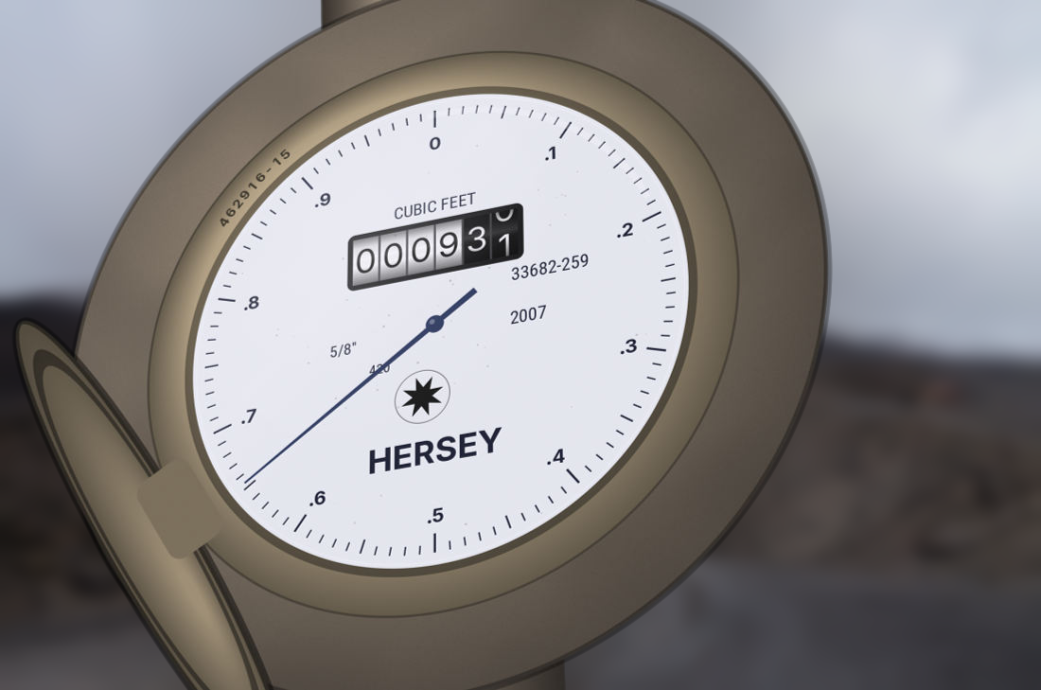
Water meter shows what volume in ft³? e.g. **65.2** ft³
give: **930.65** ft³
